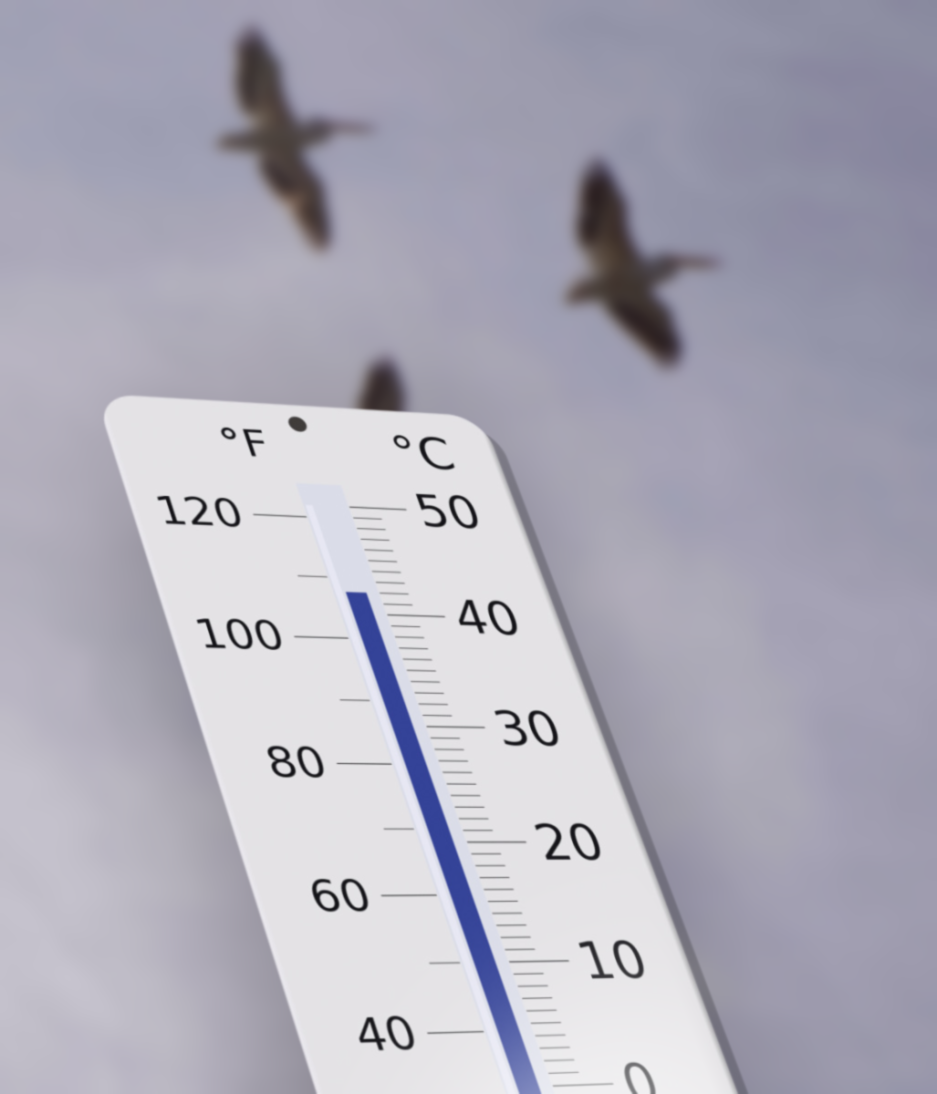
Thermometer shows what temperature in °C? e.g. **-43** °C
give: **42** °C
